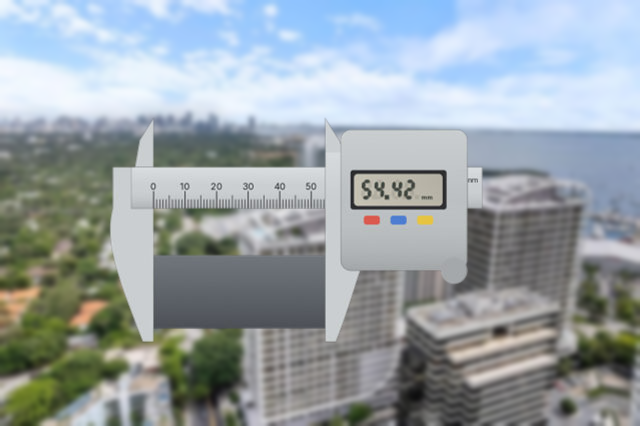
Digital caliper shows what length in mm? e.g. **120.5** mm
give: **54.42** mm
